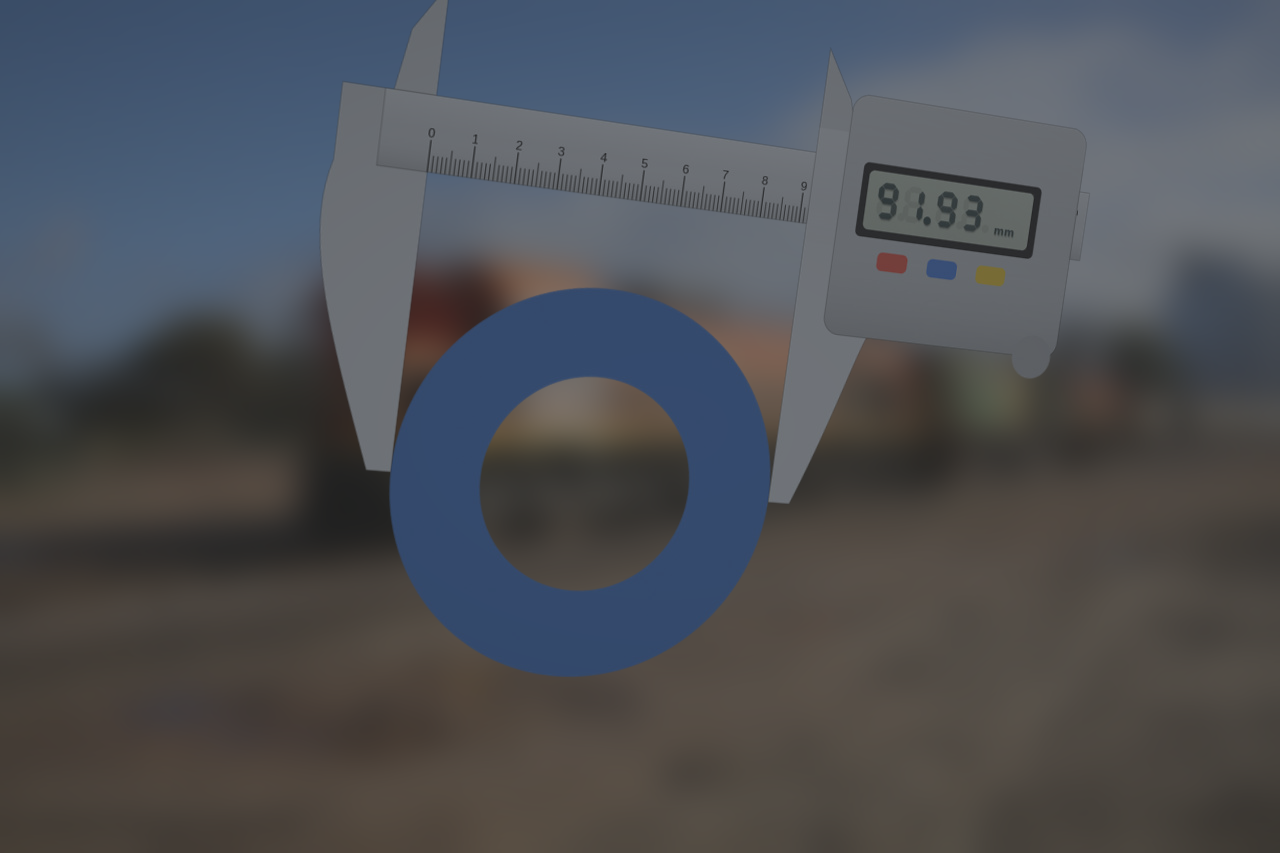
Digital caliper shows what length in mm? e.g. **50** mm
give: **91.93** mm
